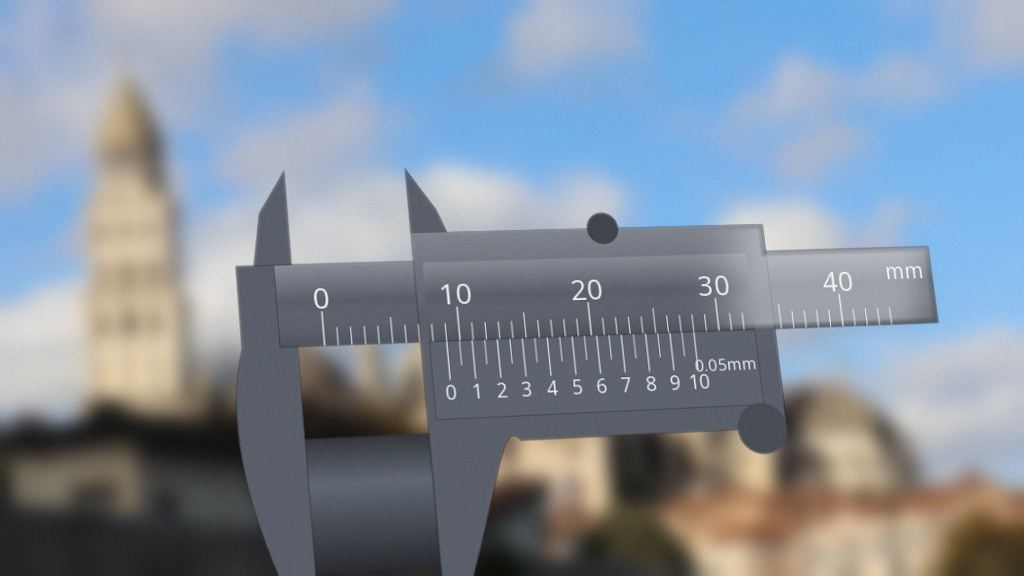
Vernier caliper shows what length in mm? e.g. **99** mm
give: **9.0** mm
